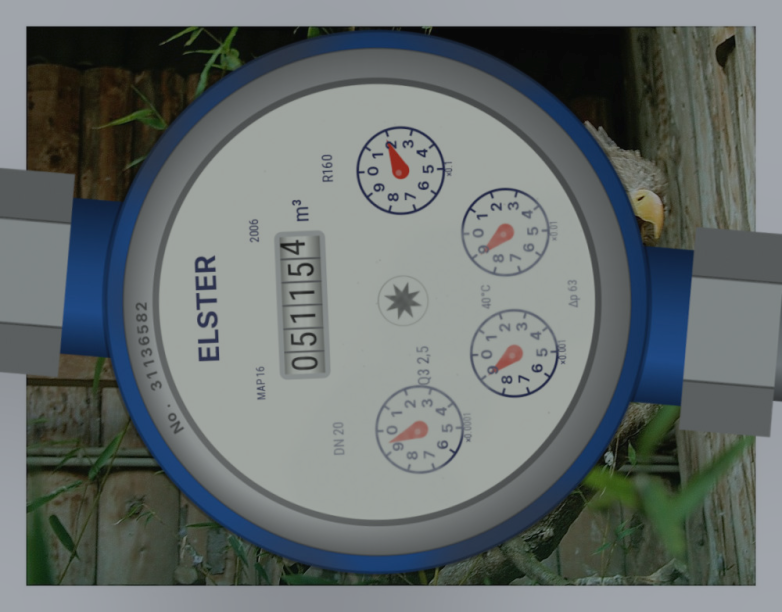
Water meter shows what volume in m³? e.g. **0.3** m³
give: **51154.1889** m³
